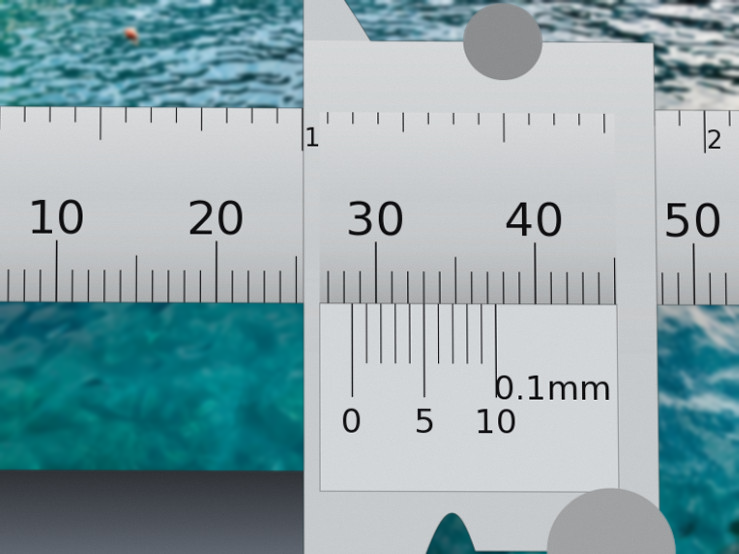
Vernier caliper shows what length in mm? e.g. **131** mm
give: **28.5** mm
